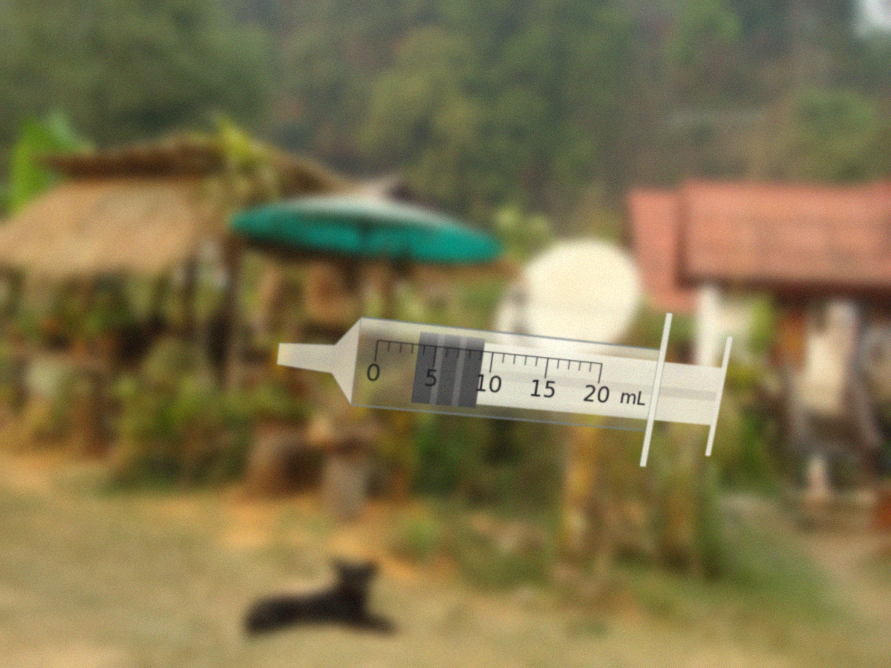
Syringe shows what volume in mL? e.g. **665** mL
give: **3.5** mL
